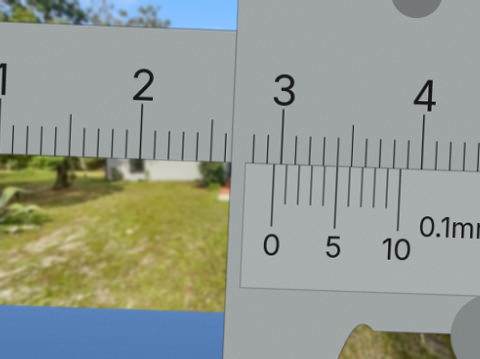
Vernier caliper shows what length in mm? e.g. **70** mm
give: **29.5** mm
